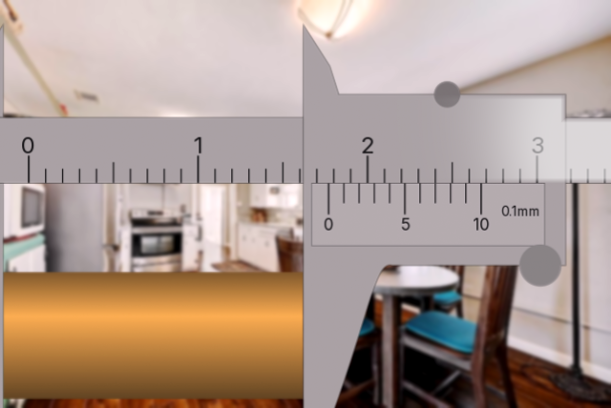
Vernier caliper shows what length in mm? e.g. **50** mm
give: **17.7** mm
